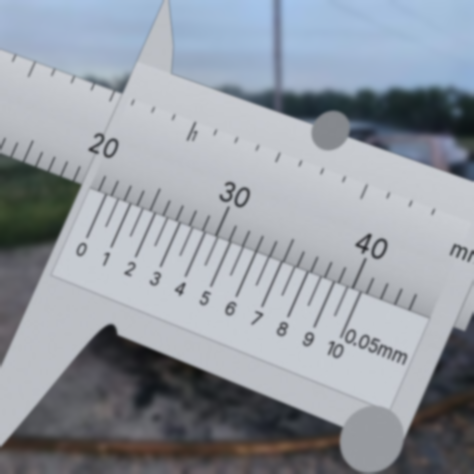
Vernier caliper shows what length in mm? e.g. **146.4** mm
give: **21.6** mm
